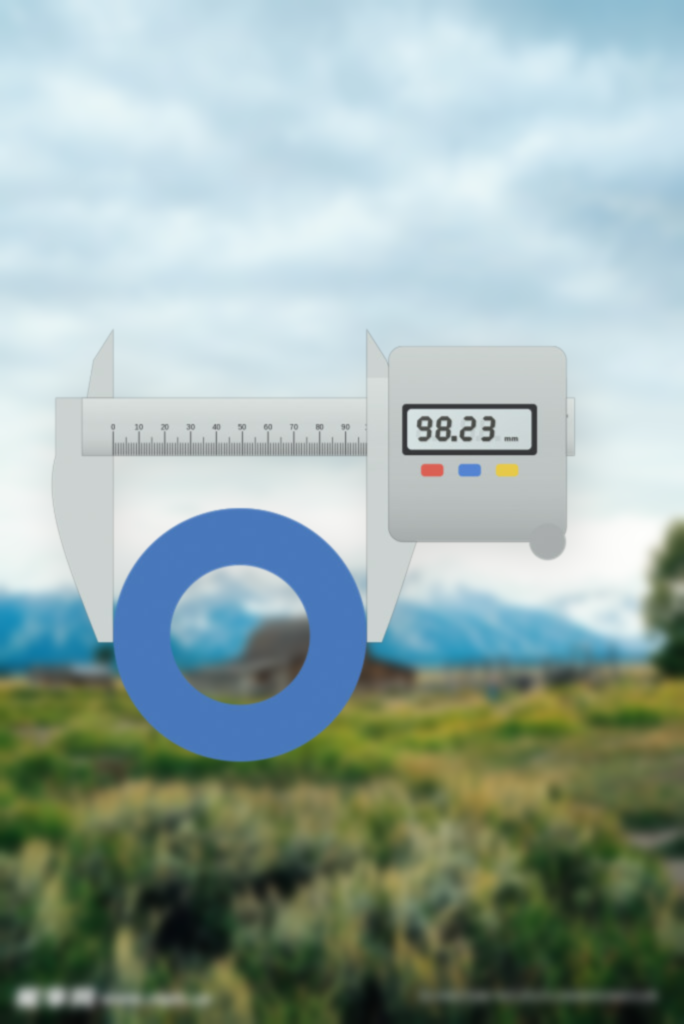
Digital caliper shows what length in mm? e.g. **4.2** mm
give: **98.23** mm
